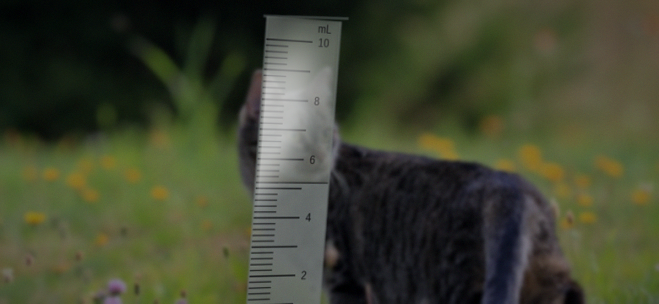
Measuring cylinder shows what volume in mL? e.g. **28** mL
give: **5.2** mL
